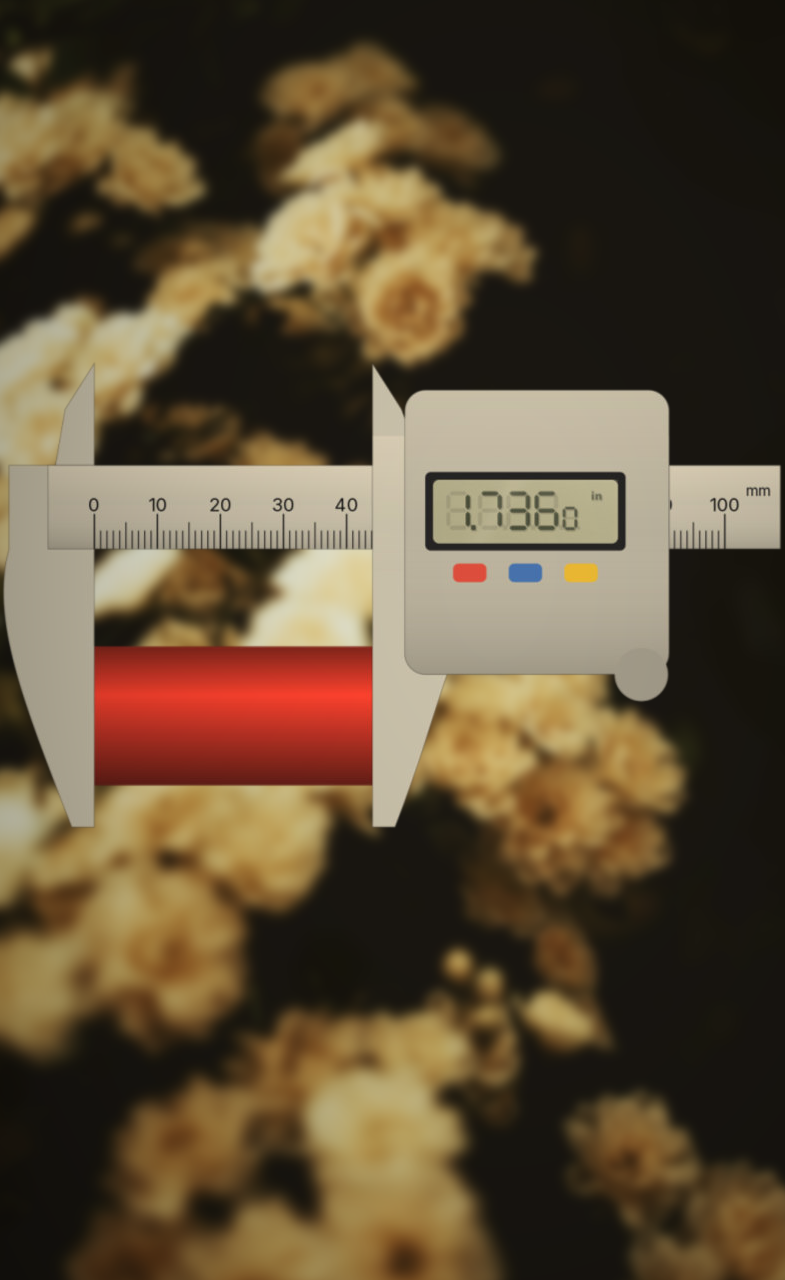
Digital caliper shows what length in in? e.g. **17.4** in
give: **1.7360** in
